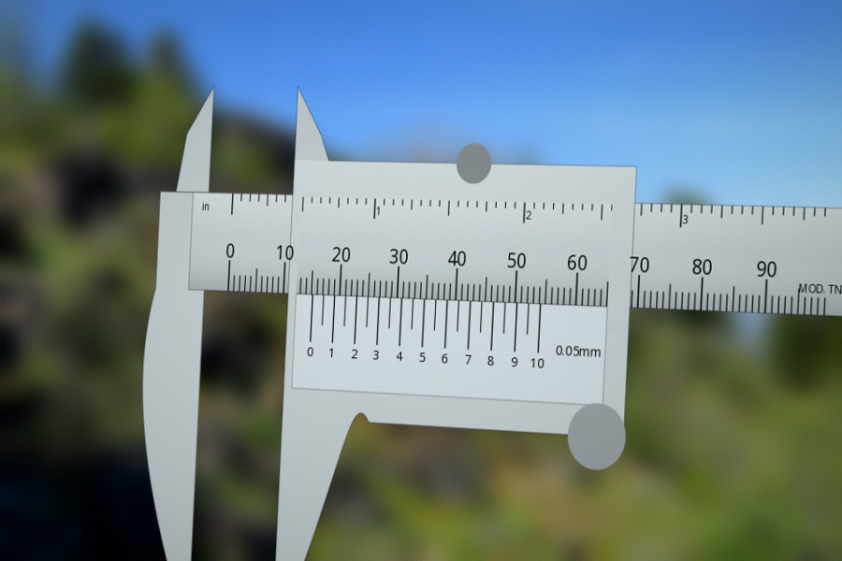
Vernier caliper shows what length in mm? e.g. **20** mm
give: **15.2** mm
